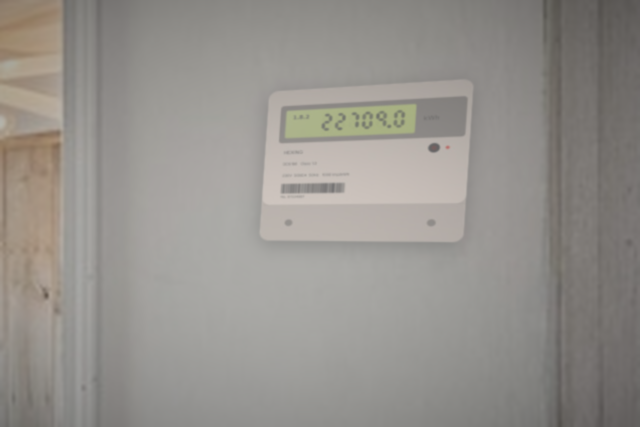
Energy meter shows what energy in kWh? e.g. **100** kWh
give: **22709.0** kWh
